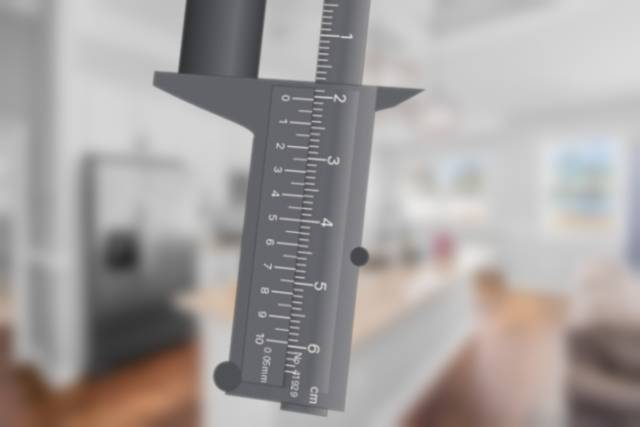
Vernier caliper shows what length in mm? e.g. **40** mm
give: **20.5** mm
